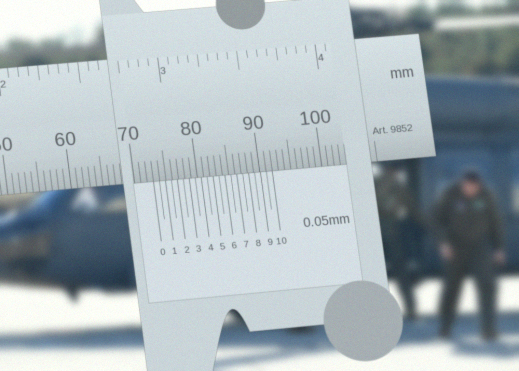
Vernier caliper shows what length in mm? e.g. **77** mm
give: **73.0** mm
